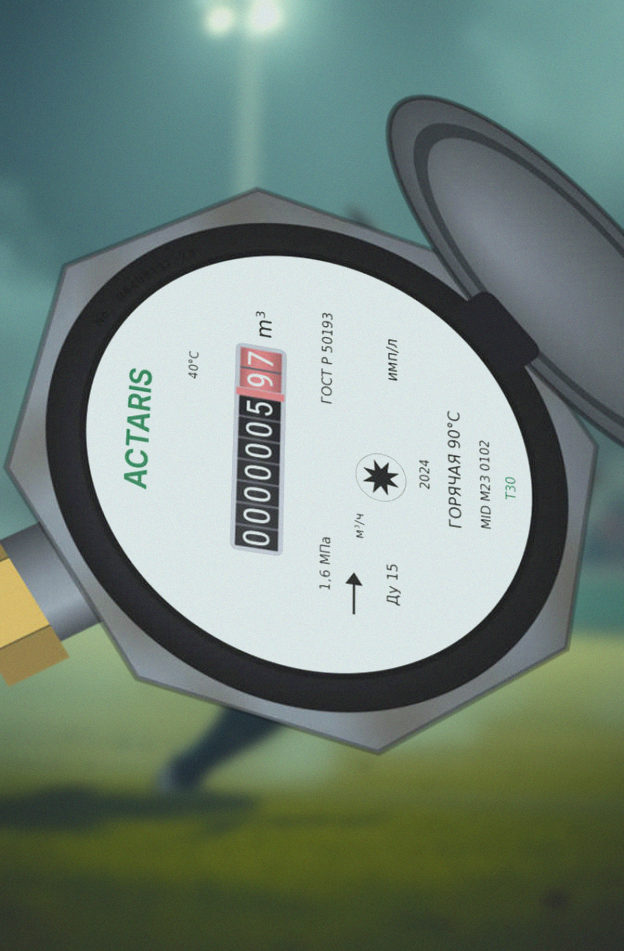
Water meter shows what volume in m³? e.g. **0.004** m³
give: **5.97** m³
